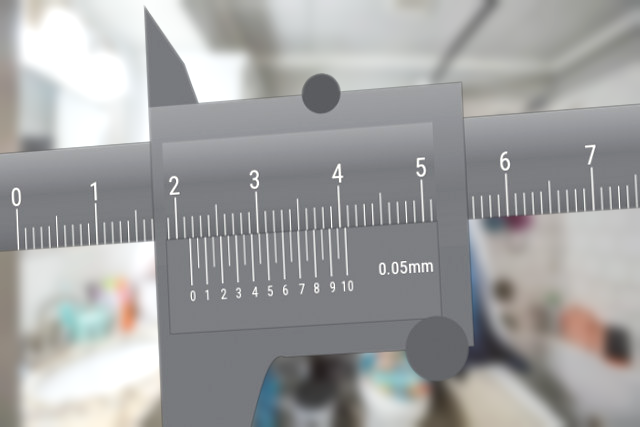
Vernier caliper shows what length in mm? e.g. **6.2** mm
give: **21.6** mm
